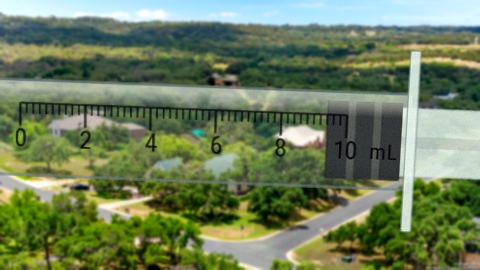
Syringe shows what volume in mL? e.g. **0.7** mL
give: **9.4** mL
